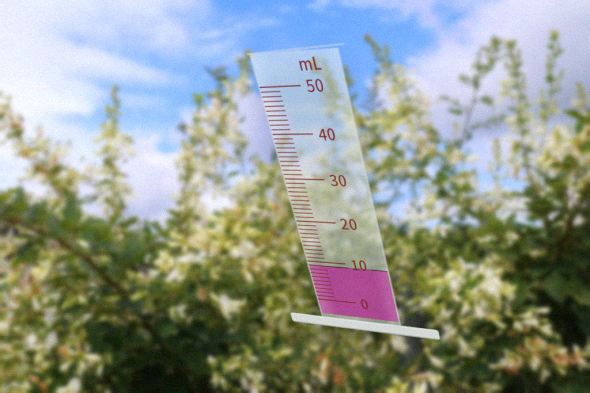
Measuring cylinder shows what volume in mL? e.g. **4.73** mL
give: **9** mL
